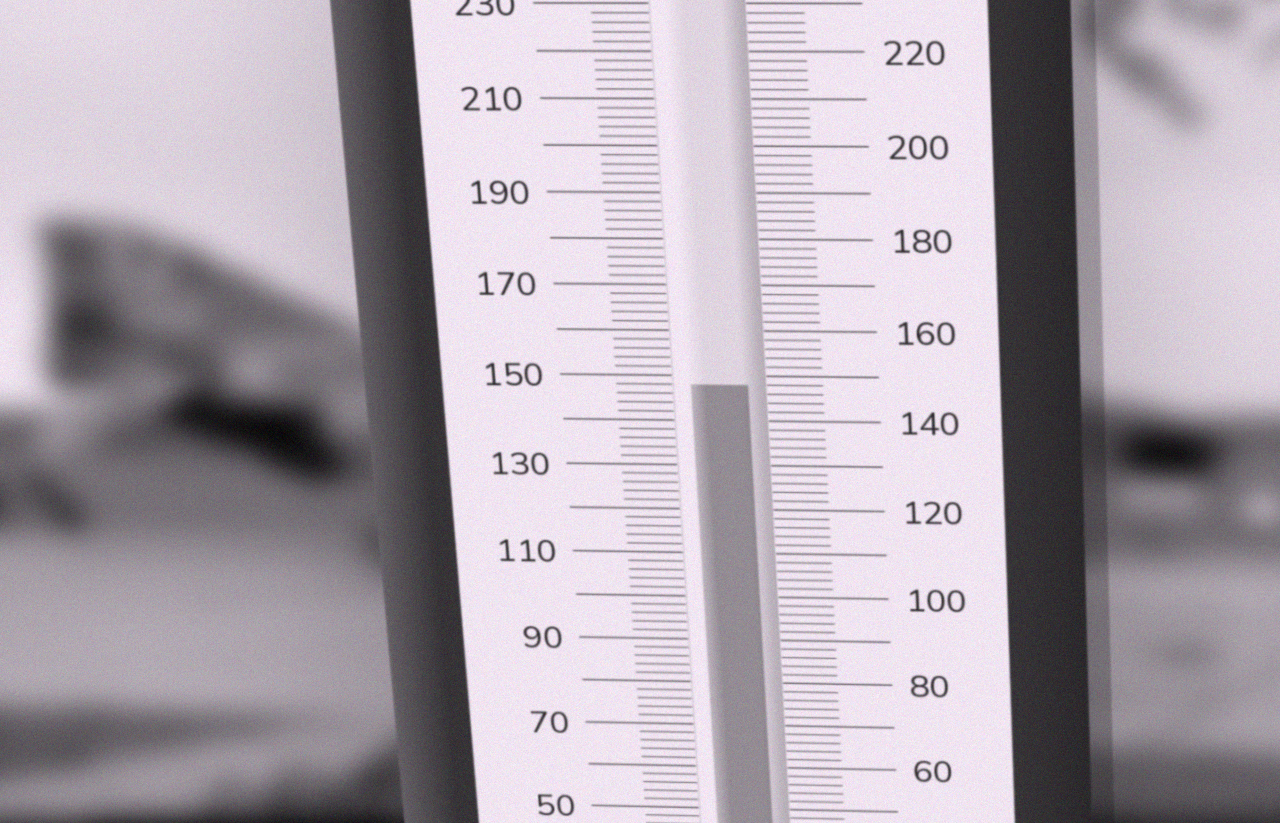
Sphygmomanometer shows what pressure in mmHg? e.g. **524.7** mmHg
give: **148** mmHg
